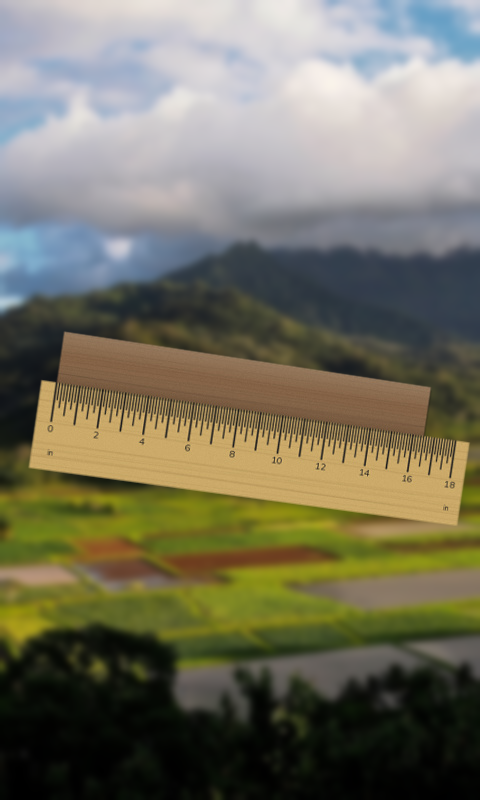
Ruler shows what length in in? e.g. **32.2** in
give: **16.5** in
